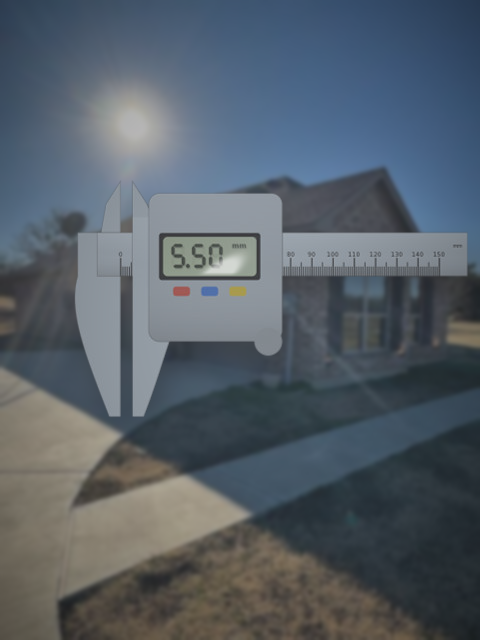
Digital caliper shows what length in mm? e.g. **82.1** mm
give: **5.50** mm
